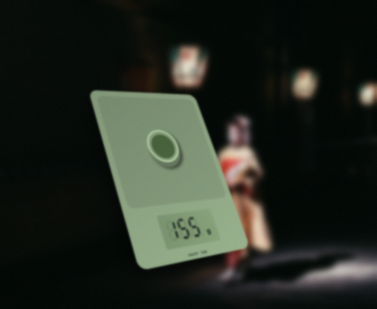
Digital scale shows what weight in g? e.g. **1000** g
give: **155** g
